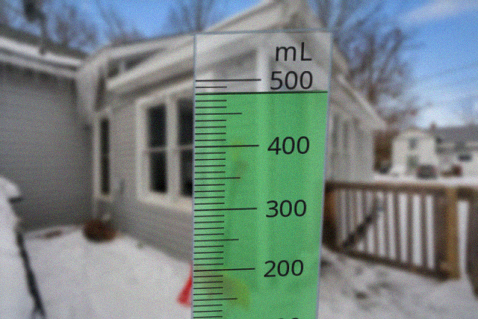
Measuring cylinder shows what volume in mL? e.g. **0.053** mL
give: **480** mL
